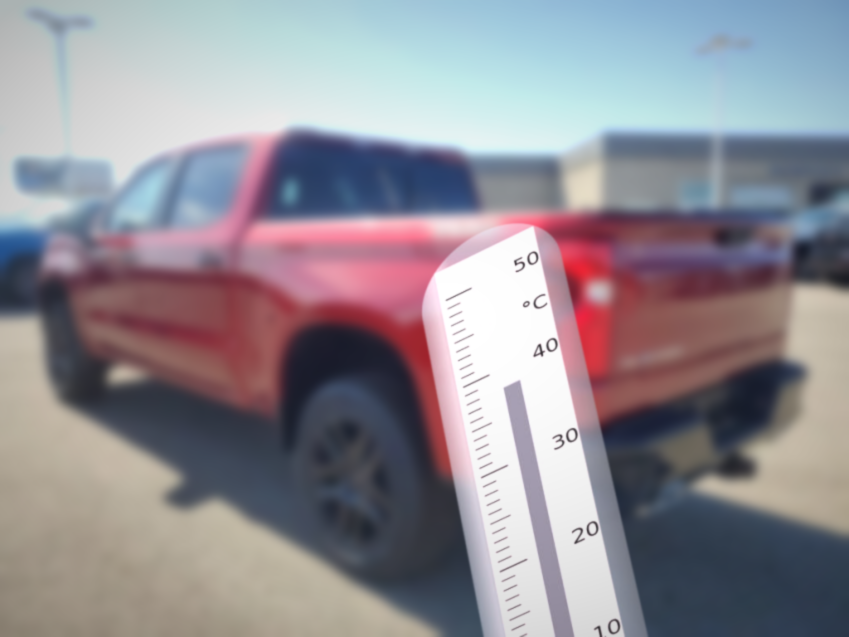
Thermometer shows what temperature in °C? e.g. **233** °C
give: **38** °C
